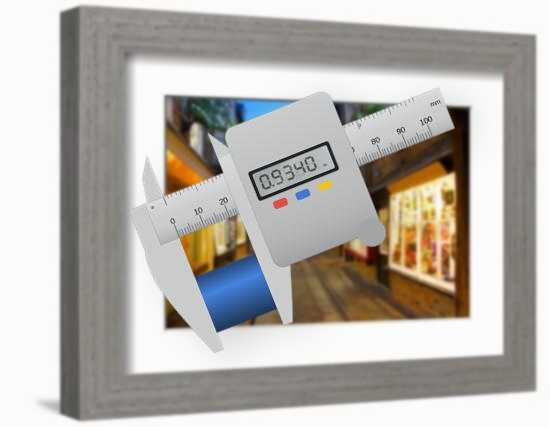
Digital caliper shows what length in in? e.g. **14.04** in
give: **0.9340** in
